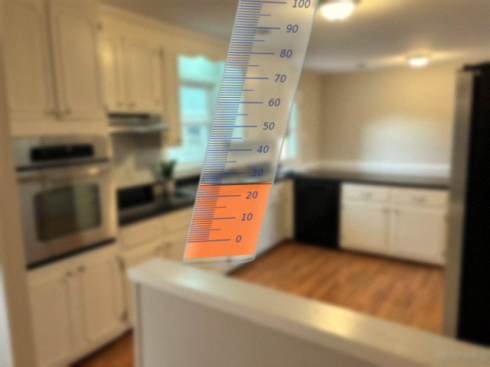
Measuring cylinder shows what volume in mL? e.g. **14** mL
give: **25** mL
